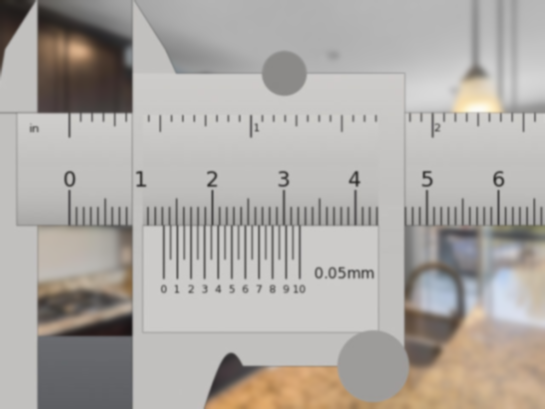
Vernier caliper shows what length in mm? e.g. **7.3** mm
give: **13.2** mm
